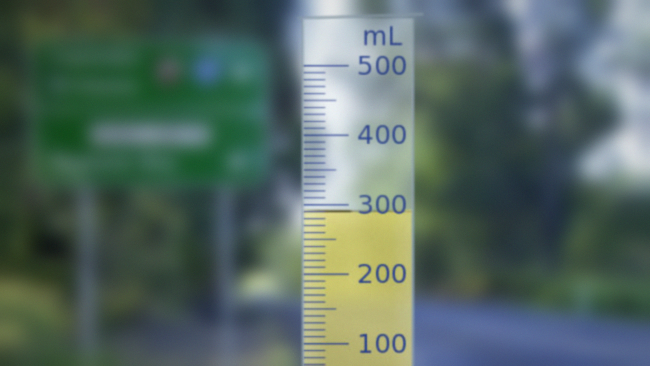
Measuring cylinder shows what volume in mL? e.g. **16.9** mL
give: **290** mL
